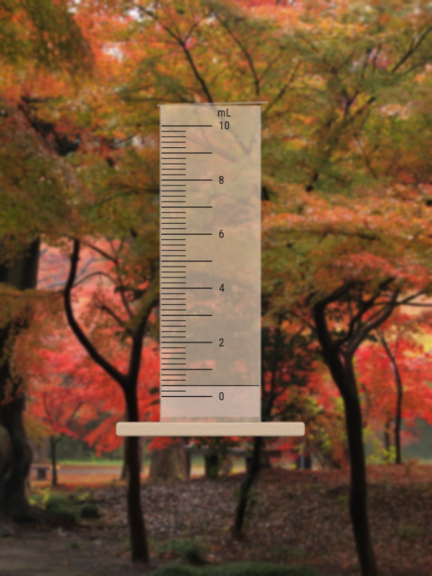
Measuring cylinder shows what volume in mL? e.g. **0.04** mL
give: **0.4** mL
